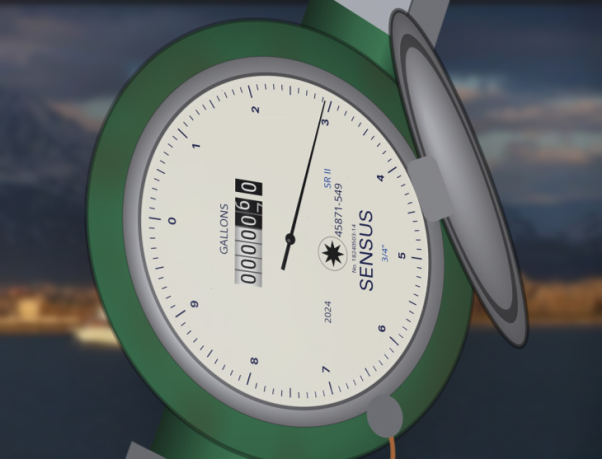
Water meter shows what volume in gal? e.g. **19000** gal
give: **62.9** gal
